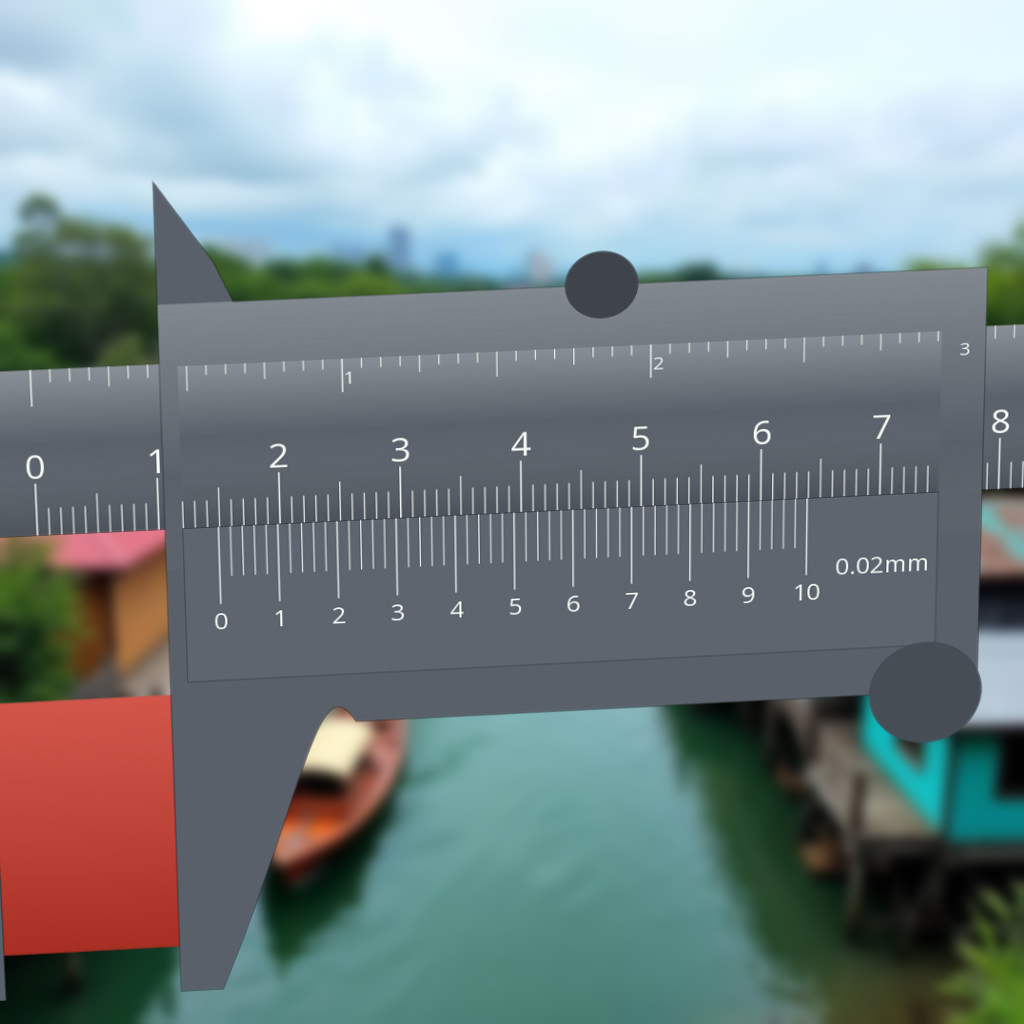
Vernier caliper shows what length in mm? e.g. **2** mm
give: **14.9** mm
